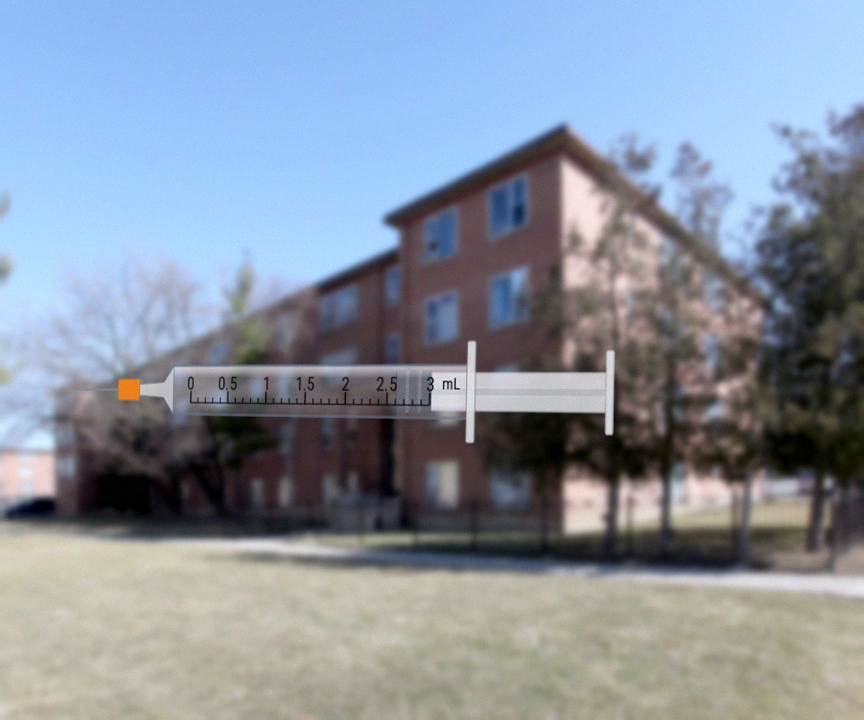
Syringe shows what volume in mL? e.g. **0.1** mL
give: **2.6** mL
